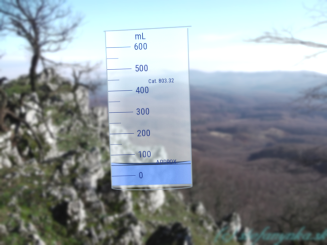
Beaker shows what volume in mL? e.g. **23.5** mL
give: **50** mL
